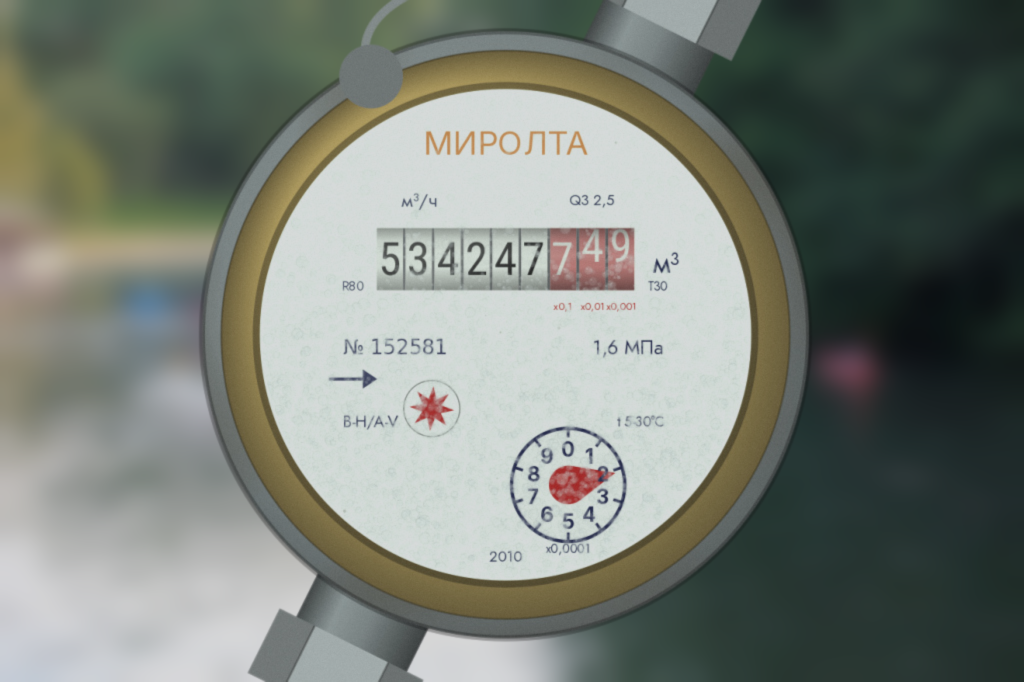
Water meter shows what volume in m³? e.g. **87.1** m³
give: **534247.7492** m³
